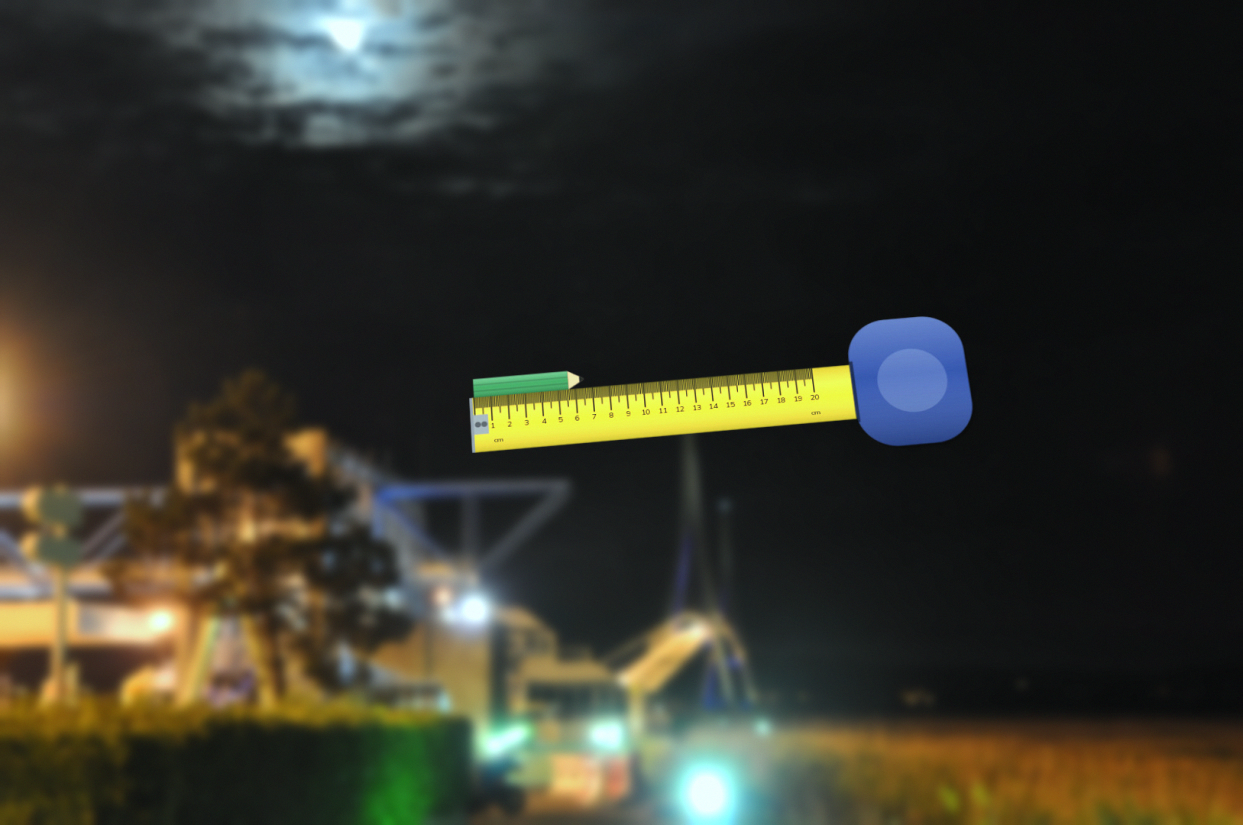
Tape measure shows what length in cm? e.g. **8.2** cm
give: **6.5** cm
